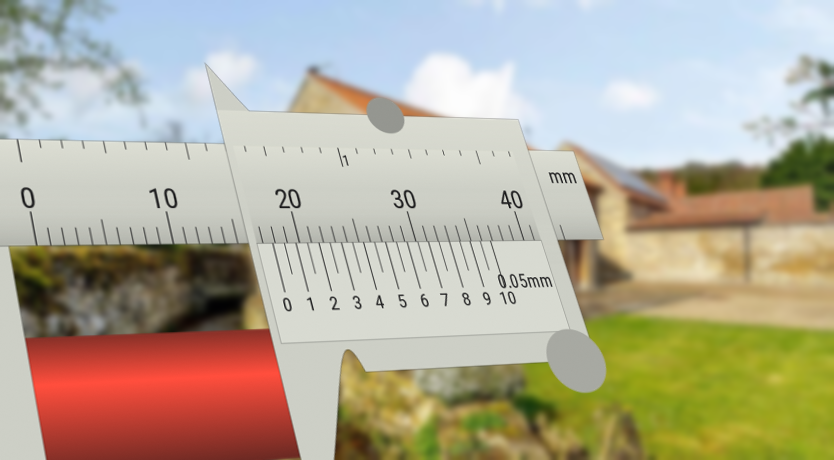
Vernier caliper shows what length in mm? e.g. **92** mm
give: **17.8** mm
